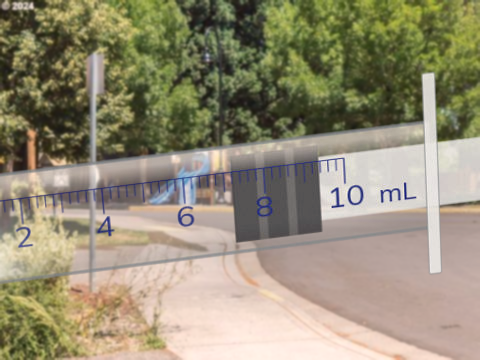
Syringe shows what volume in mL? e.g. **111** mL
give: **7.2** mL
